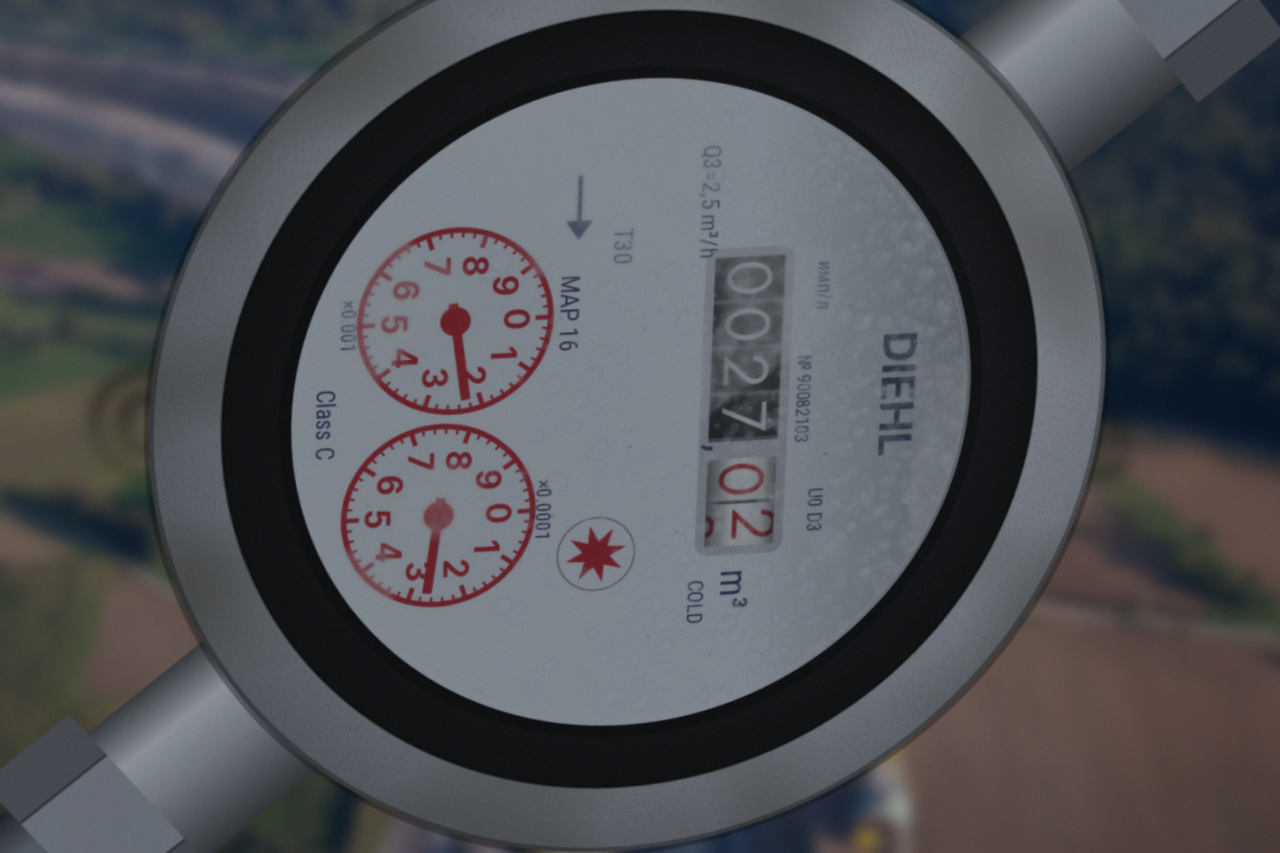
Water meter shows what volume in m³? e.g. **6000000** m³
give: **27.0222** m³
